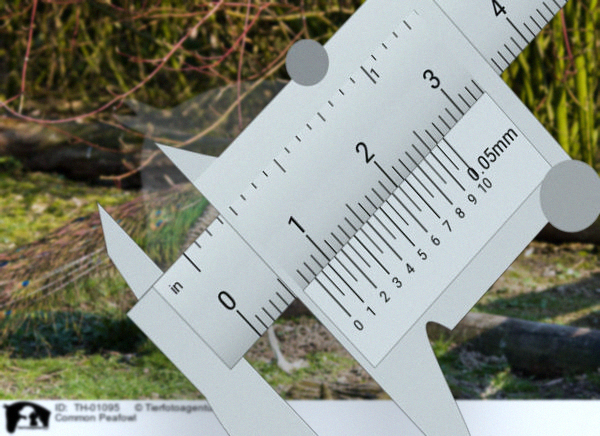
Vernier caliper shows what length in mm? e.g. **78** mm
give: **7.8** mm
